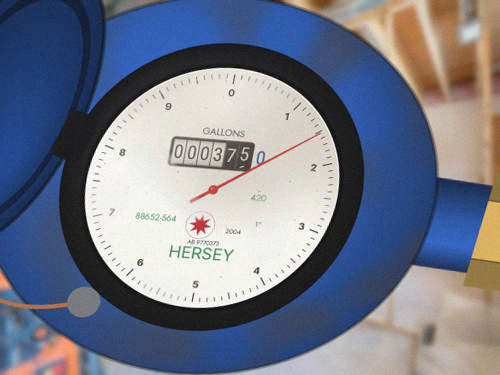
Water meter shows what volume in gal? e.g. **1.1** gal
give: **3751.5** gal
